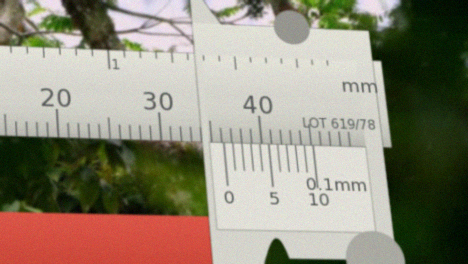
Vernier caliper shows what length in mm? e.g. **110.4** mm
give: **36.2** mm
